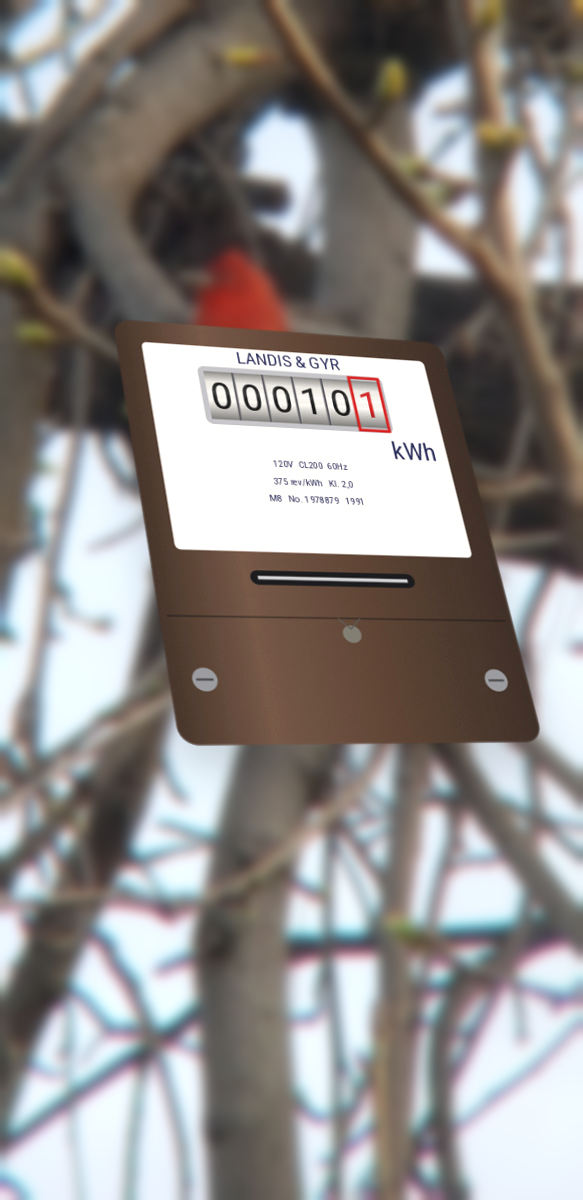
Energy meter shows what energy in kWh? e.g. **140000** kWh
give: **10.1** kWh
